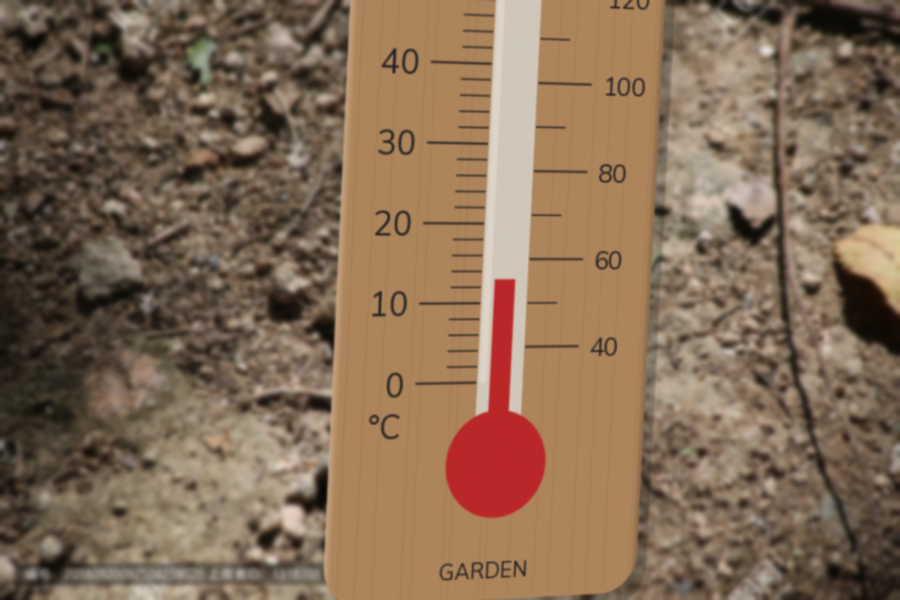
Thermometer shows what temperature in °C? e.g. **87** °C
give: **13** °C
